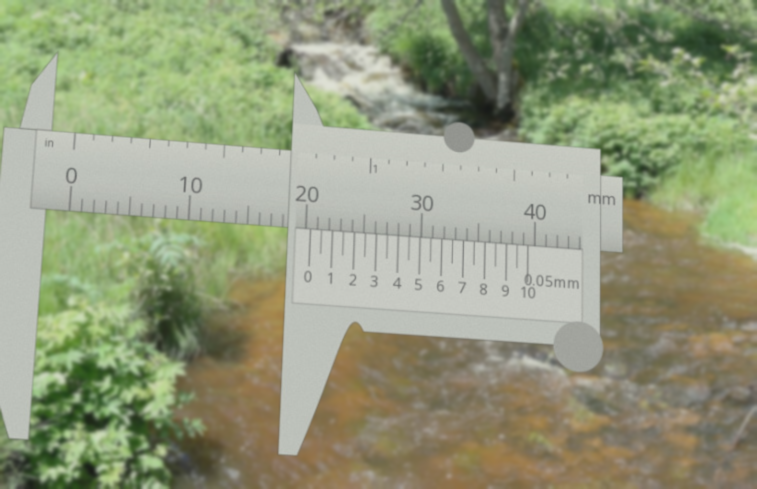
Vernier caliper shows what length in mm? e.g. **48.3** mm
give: **20.4** mm
